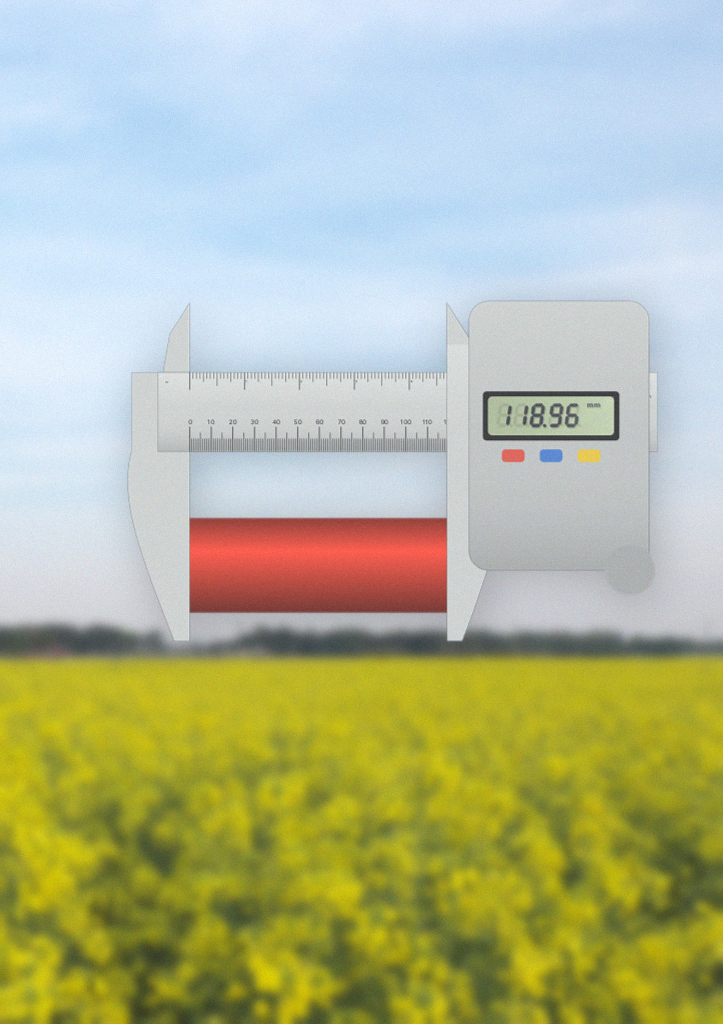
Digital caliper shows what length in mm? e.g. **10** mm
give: **118.96** mm
